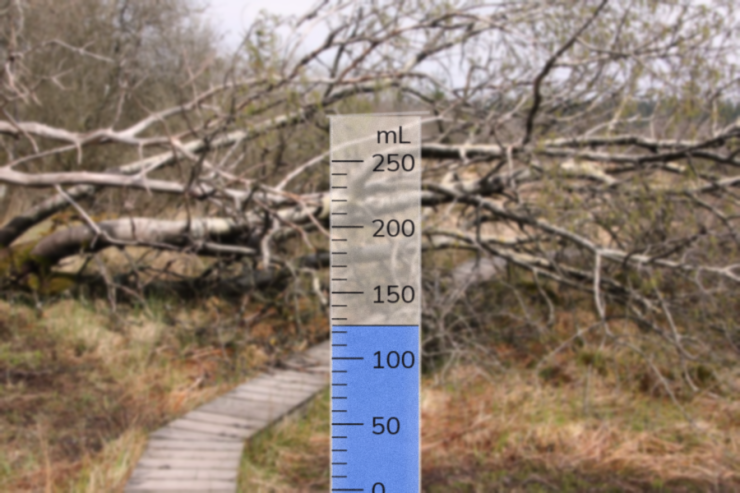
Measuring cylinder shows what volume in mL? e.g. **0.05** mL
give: **125** mL
